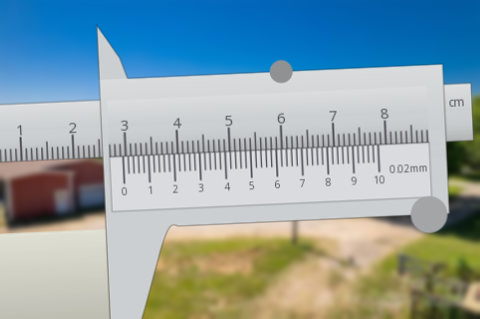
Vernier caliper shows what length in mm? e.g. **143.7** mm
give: **29.5** mm
